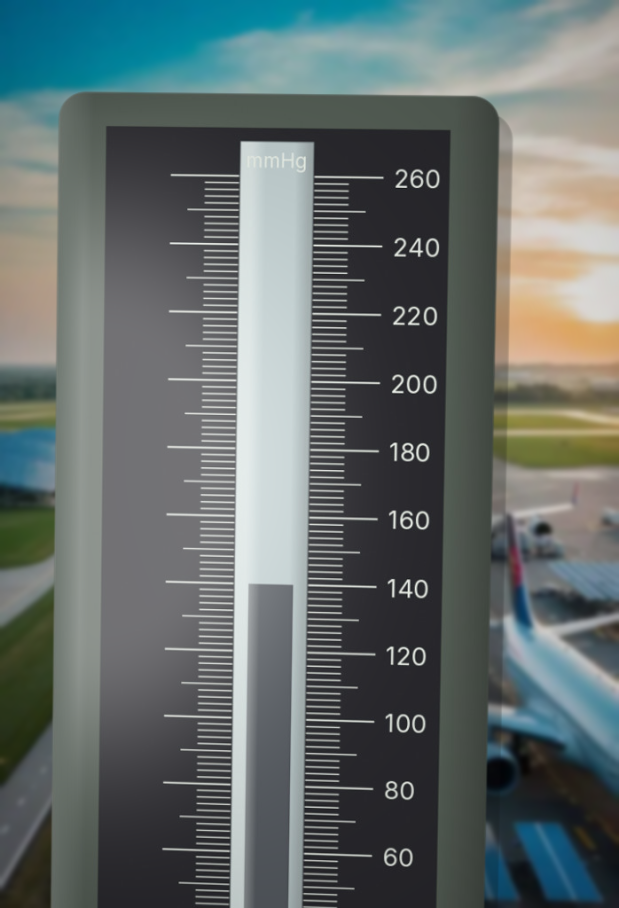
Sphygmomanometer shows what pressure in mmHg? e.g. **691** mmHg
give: **140** mmHg
